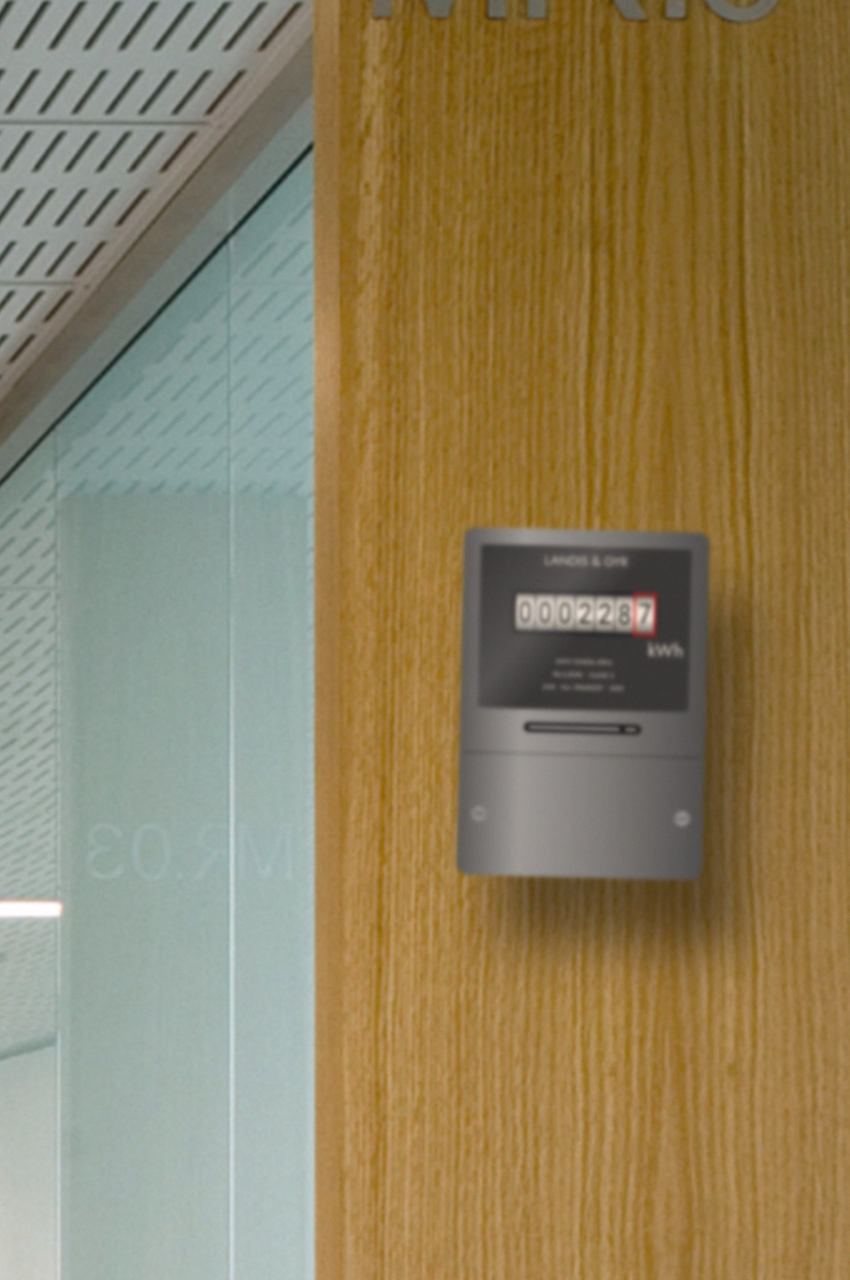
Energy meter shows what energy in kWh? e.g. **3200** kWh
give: **228.7** kWh
